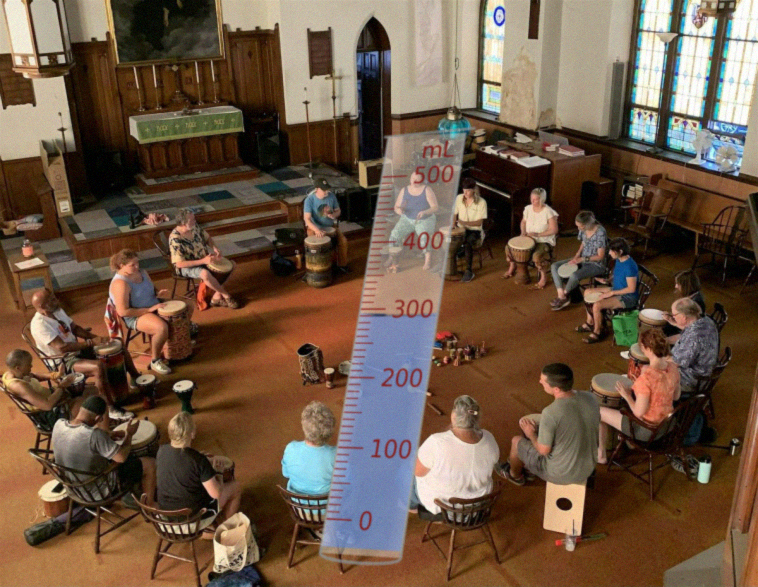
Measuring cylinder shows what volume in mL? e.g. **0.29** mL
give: **290** mL
